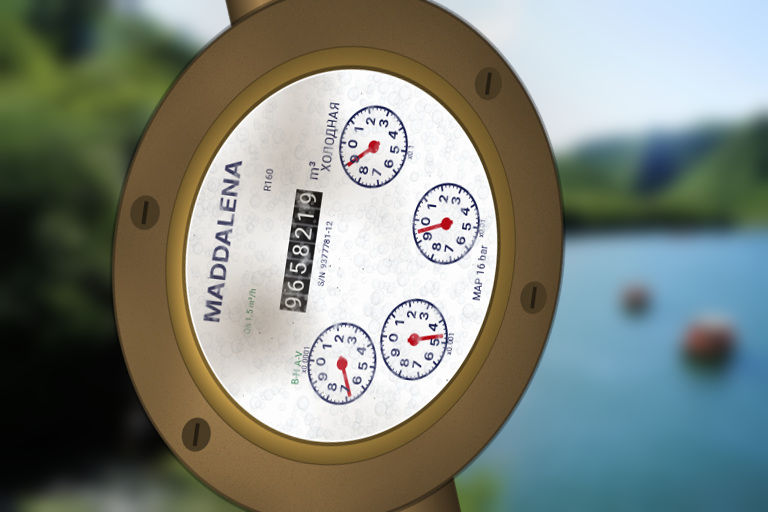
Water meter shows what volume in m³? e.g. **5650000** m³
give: **9658219.8946** m³
